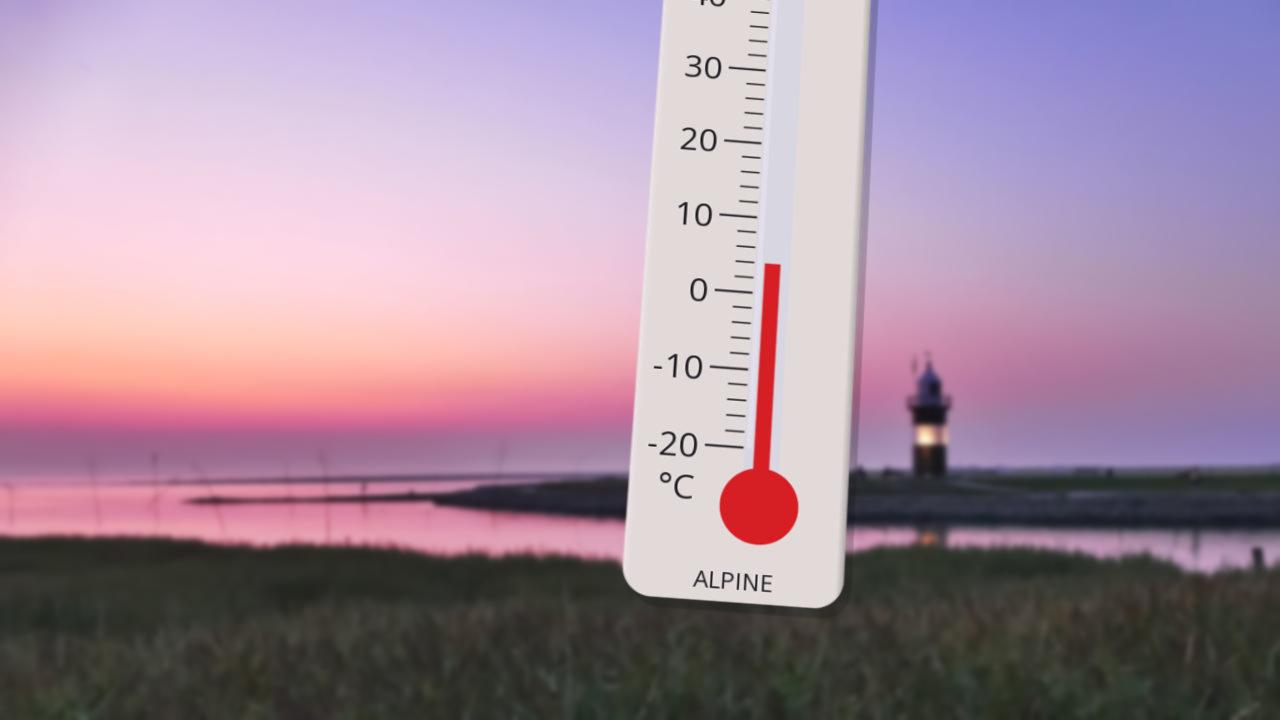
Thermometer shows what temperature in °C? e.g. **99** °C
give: **4** °C
